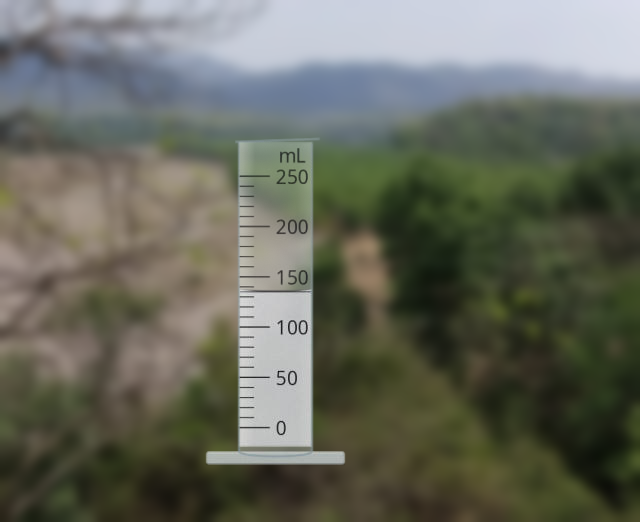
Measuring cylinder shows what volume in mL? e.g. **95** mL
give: **135** mL
